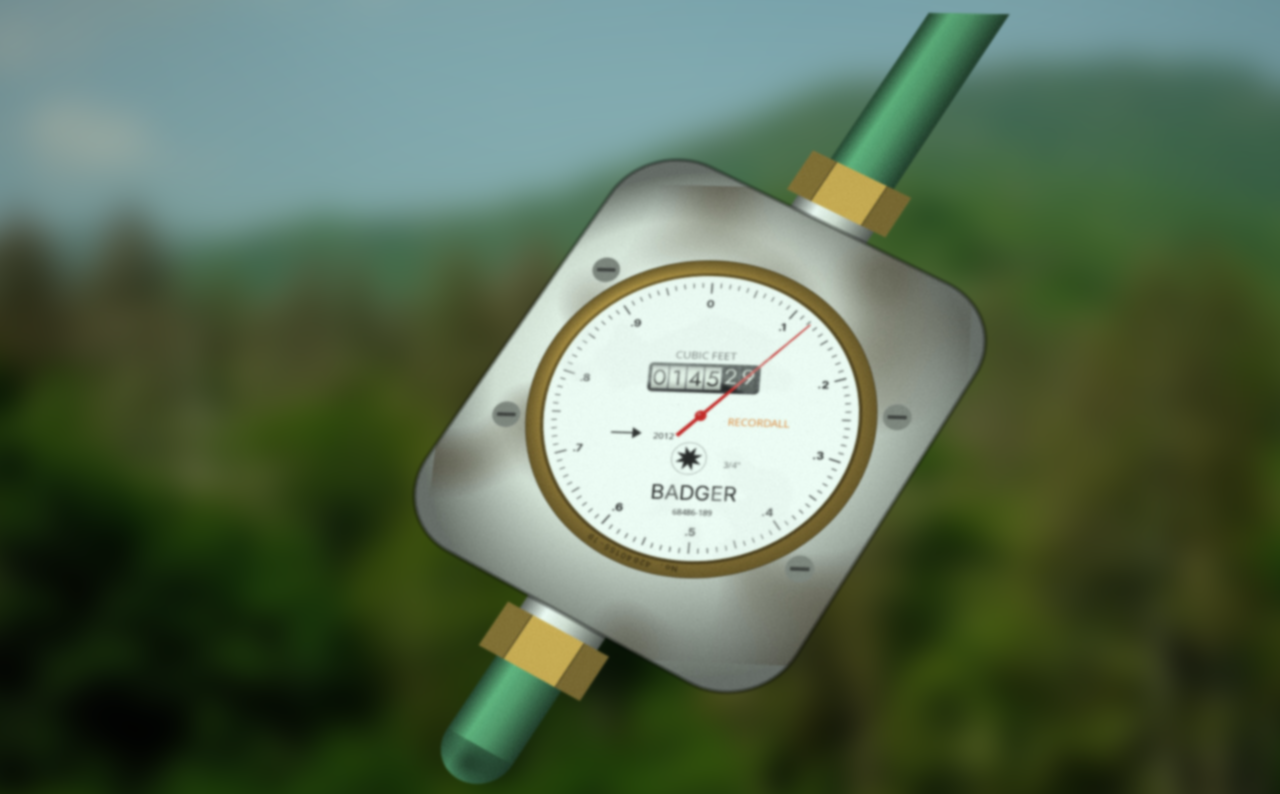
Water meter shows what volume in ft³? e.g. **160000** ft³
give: **14529.12** ft³
